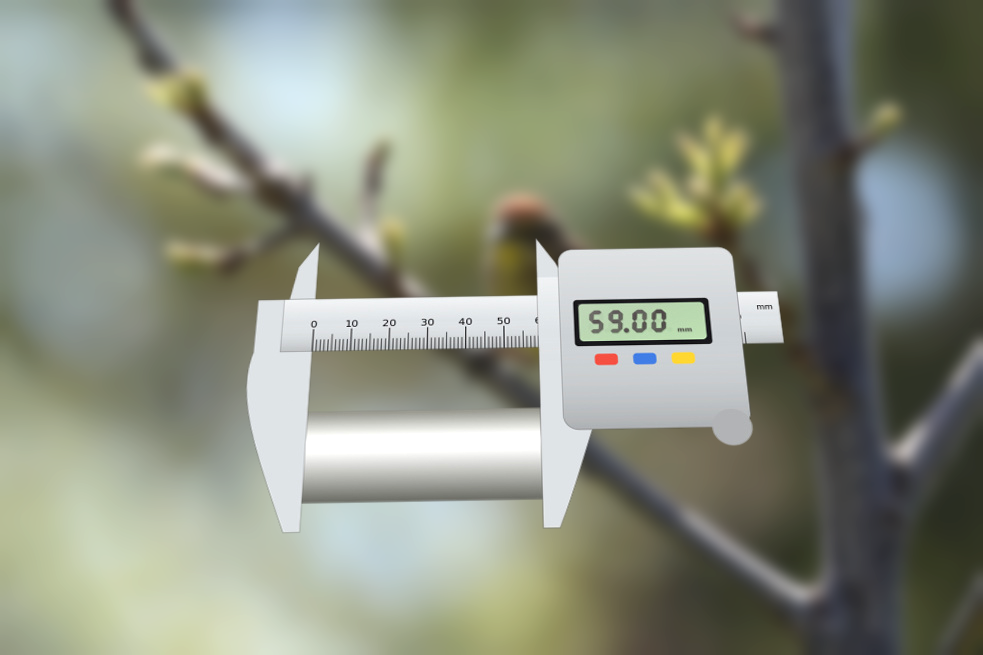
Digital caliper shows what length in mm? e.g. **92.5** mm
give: **59.00** mm
